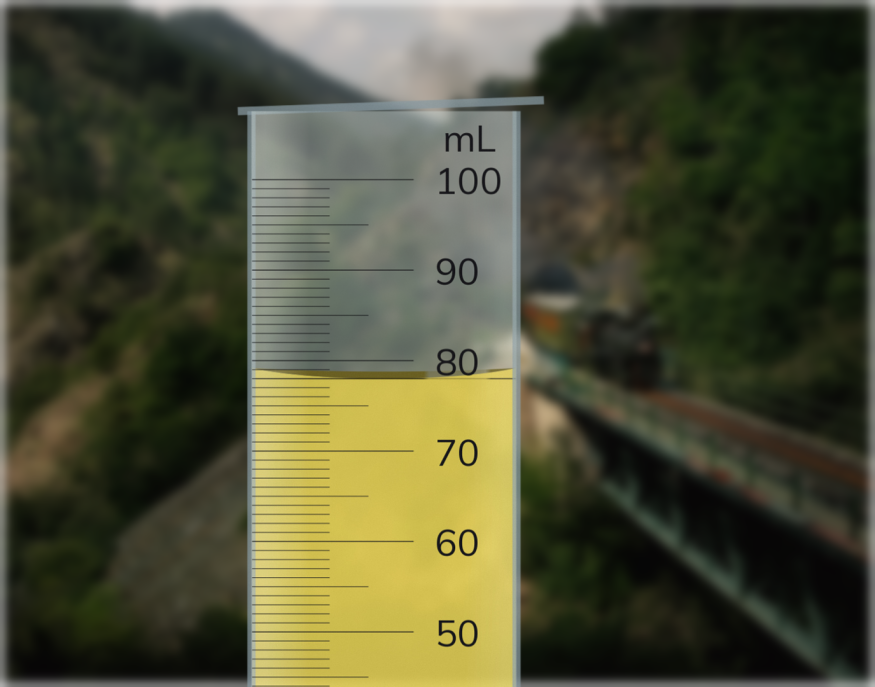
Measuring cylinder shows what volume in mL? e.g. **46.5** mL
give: **78** mL
